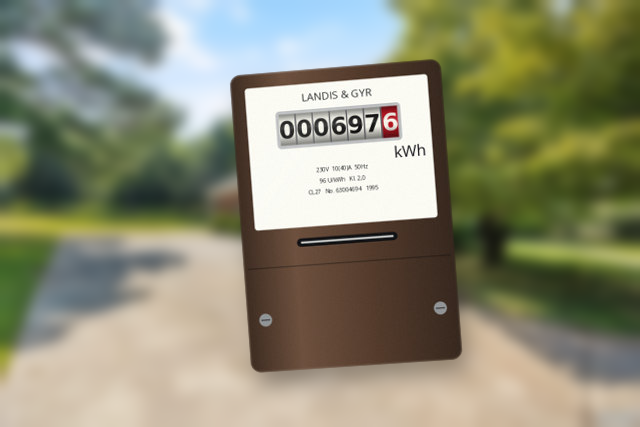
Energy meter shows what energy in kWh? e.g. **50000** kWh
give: **697.6** kWh
